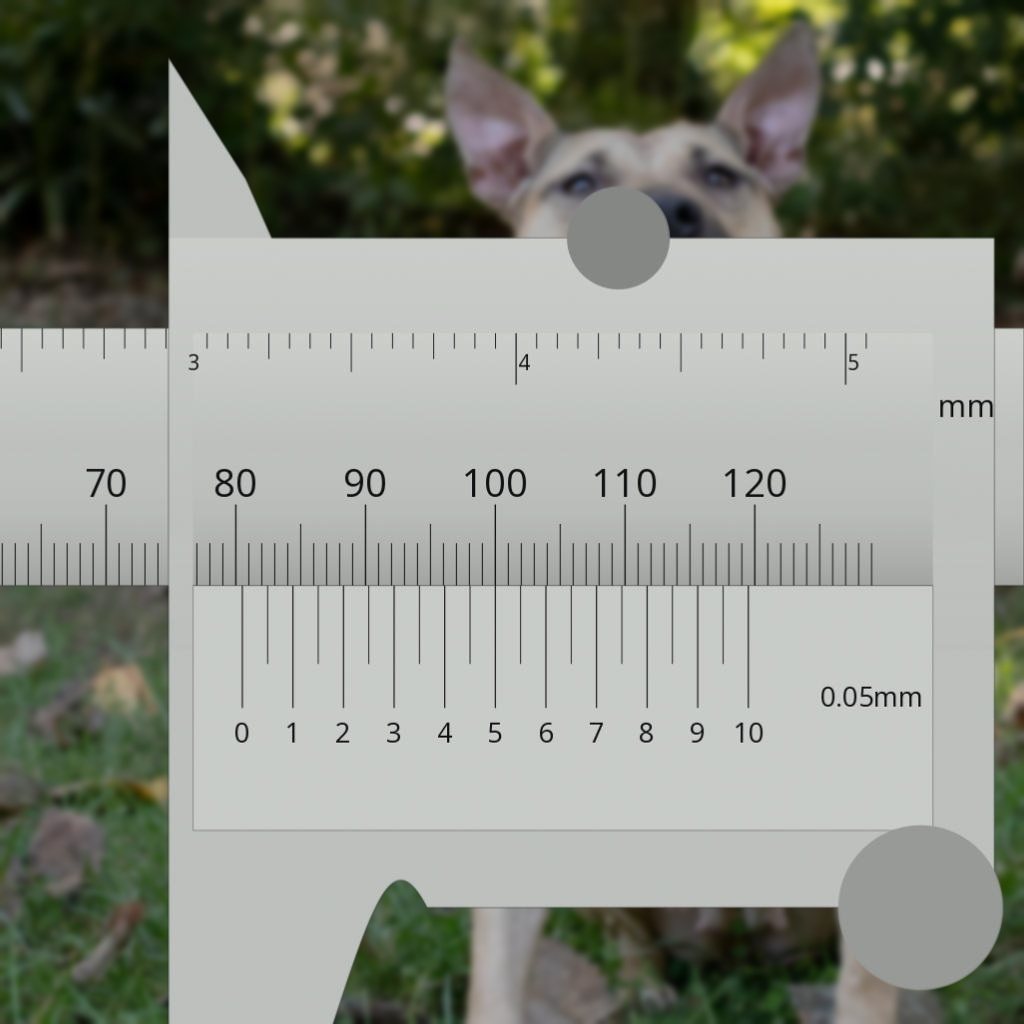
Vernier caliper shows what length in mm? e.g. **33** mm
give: **80.5** mm
